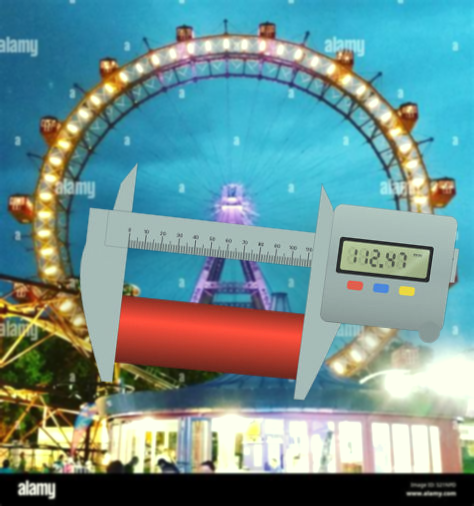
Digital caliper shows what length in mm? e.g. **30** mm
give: **112.47** mm
